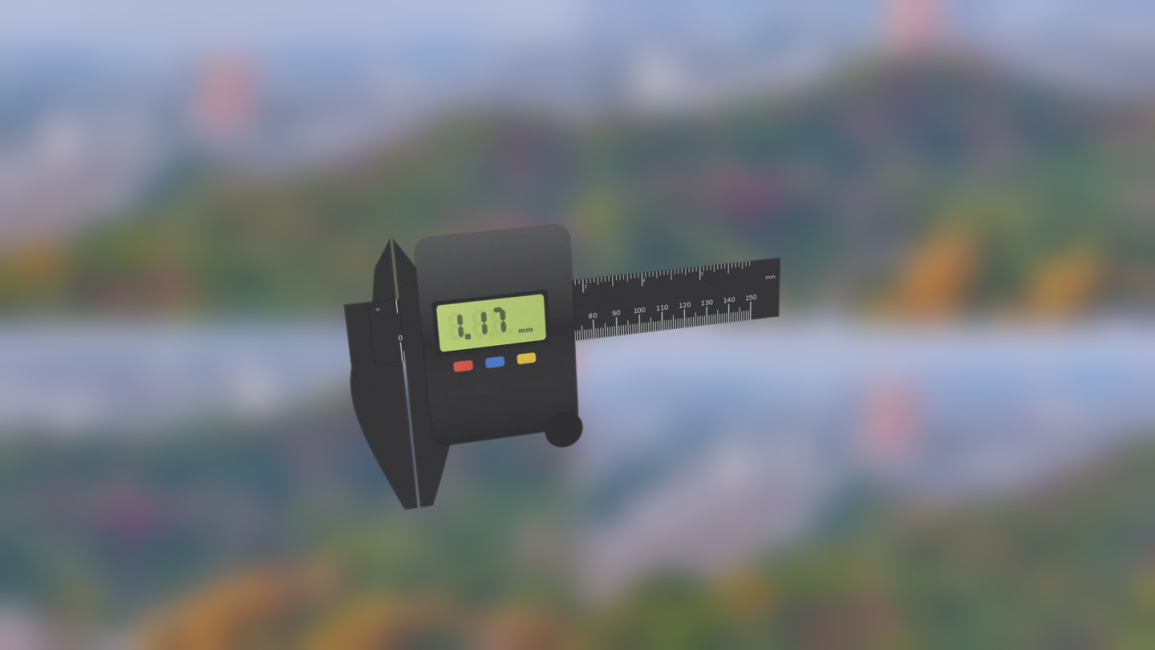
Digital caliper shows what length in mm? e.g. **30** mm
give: **1.17** mm
